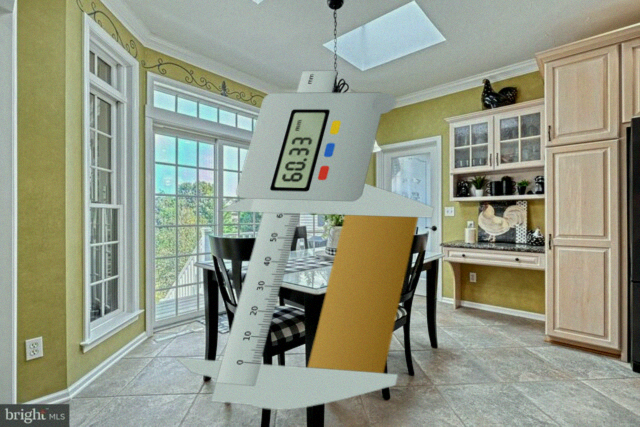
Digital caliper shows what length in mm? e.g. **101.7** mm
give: **60.33** mm
